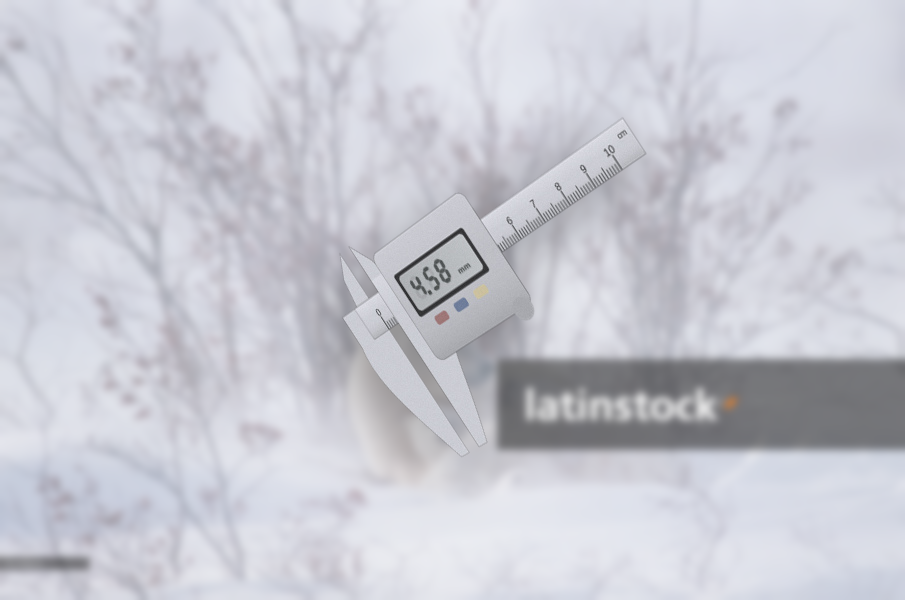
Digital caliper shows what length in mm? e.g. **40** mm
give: **4.58** mm
